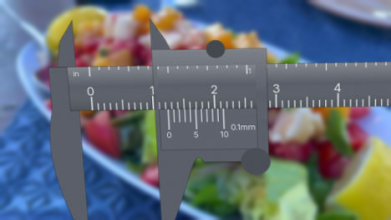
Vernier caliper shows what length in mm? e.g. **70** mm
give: **12.4** mm
